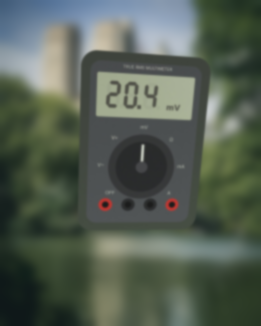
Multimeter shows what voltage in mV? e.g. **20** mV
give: **20.4** mV
